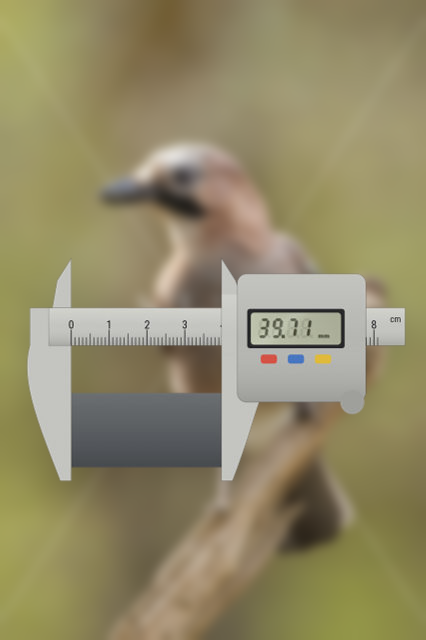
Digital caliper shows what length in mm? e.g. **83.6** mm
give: **39.71** mm
